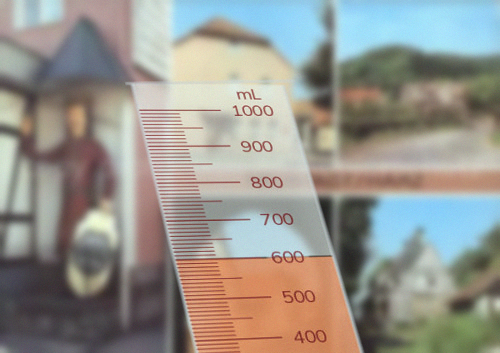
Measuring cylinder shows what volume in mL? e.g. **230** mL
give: **600** mL
